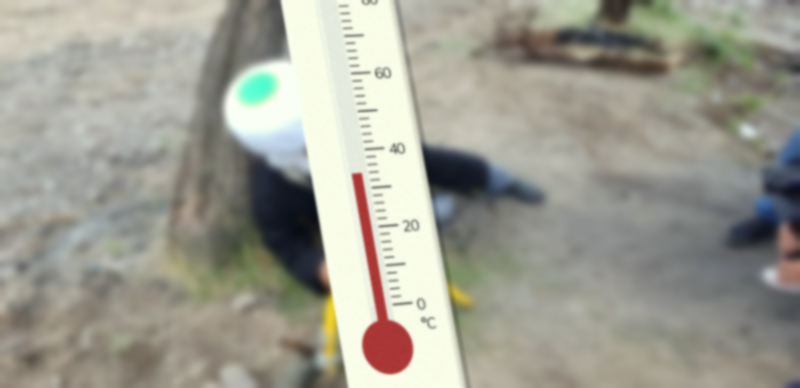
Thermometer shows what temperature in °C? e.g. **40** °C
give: **34** °C
